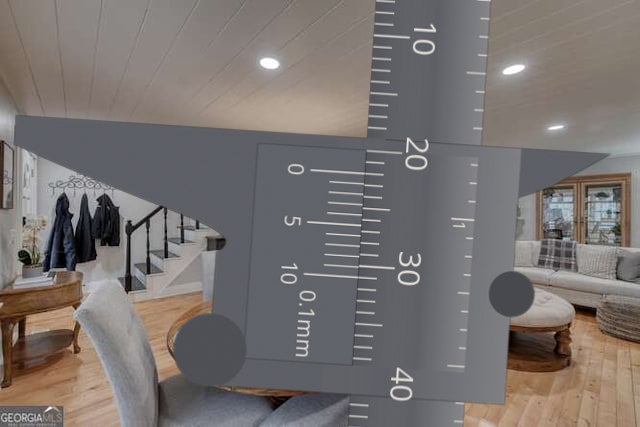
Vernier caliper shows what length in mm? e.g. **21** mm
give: **22.0** mm
